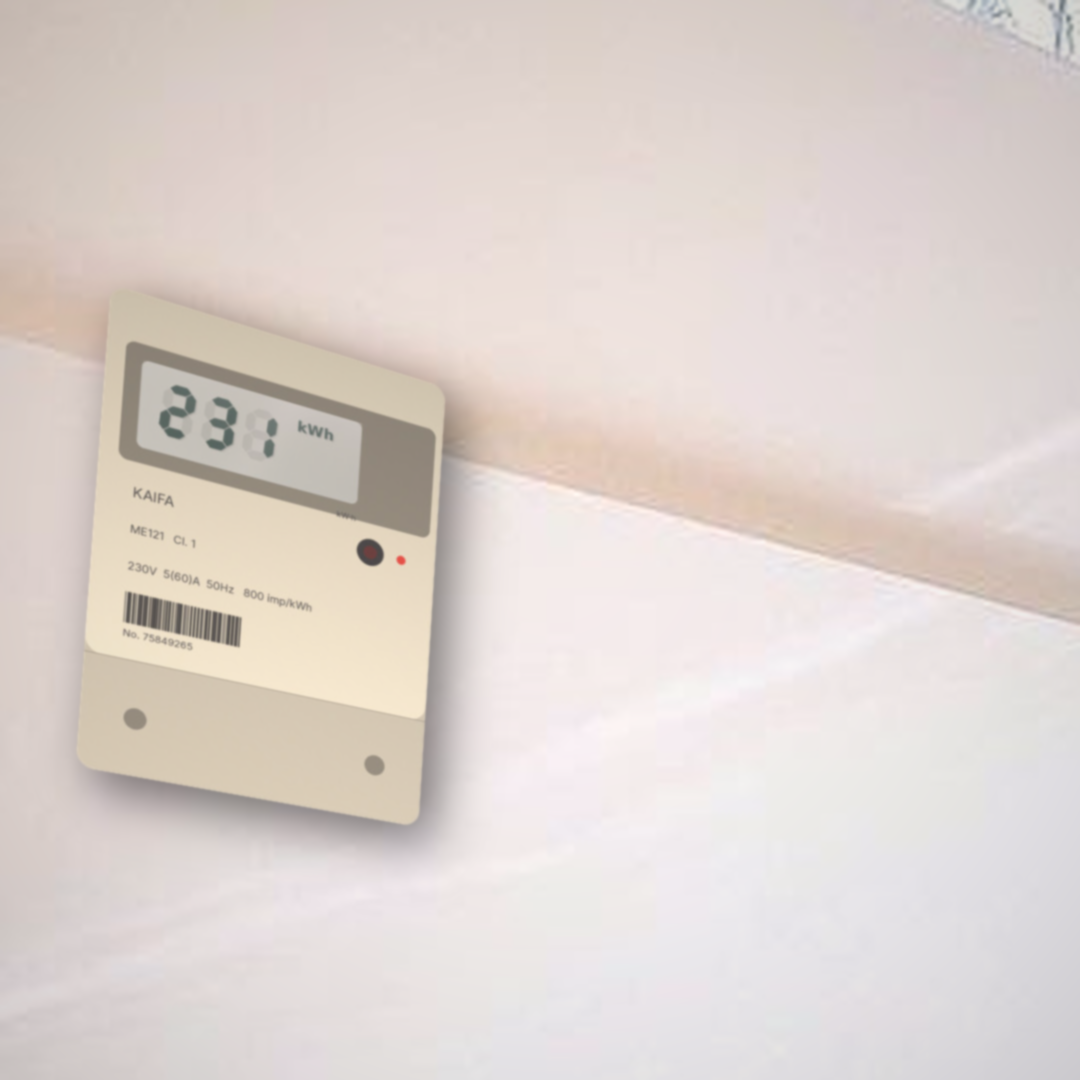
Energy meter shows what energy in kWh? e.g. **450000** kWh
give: **231** kWh
